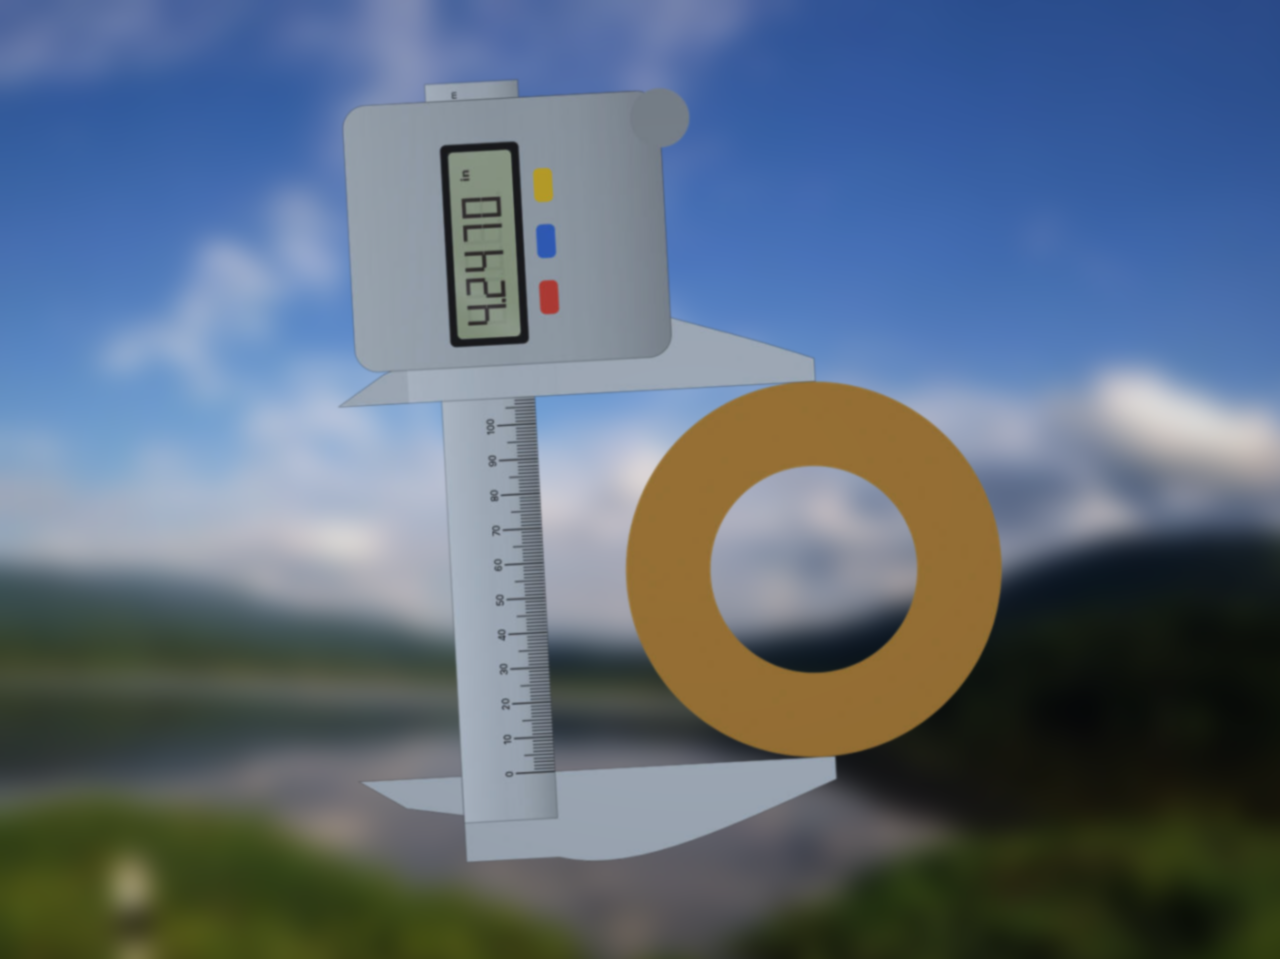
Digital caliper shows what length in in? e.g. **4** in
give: **4.2470** in
